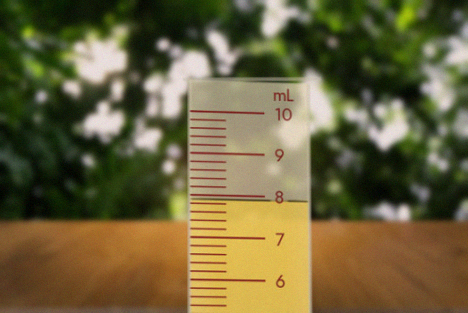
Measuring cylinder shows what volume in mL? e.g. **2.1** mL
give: **7.9** mL
